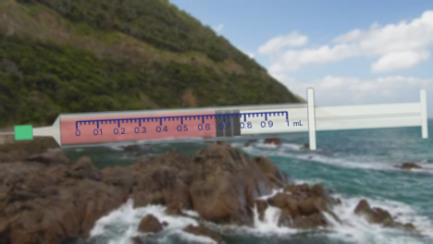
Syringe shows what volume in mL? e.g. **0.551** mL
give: **0.66** mL
